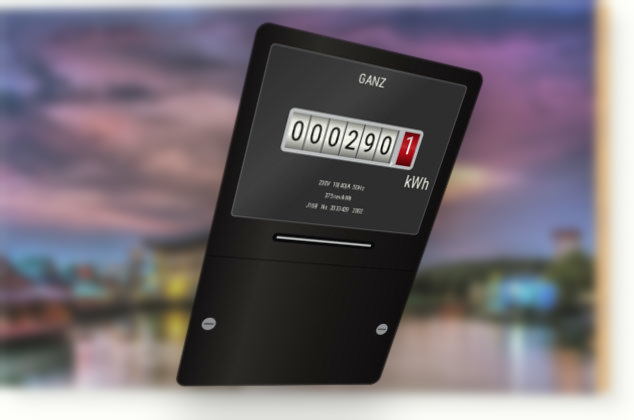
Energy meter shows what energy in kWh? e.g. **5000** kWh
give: **290.1** kWh
